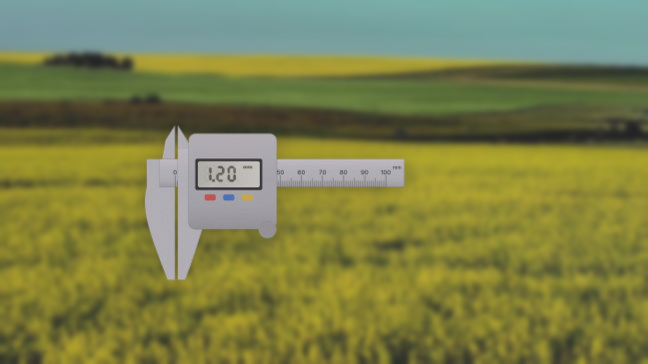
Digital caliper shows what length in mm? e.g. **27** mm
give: **1.20** mm
